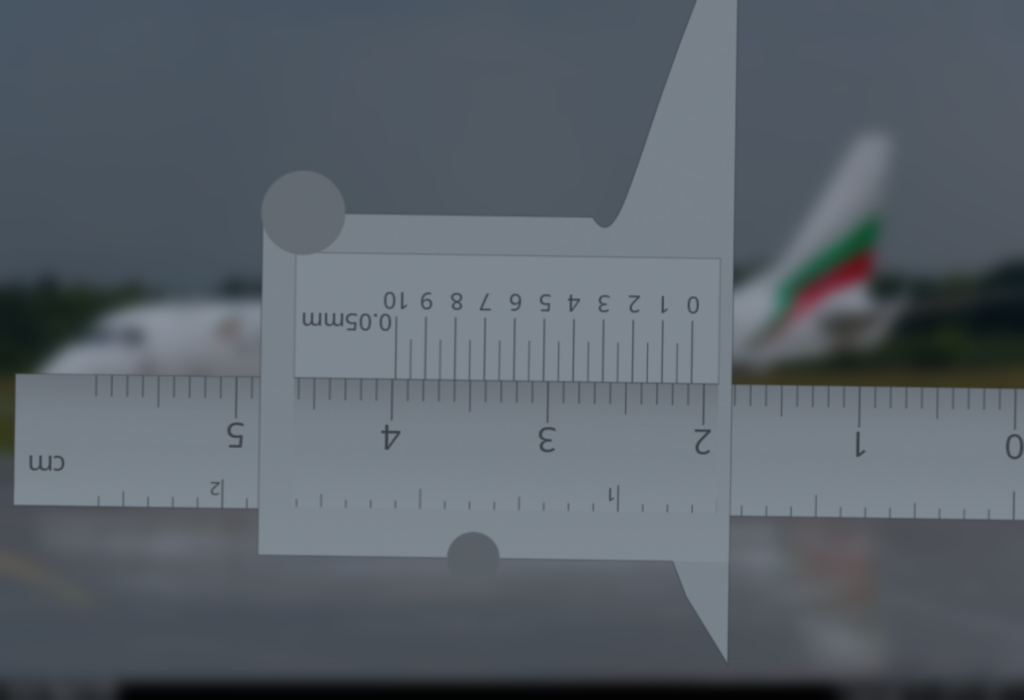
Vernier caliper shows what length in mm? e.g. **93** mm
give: **20.8** mm
